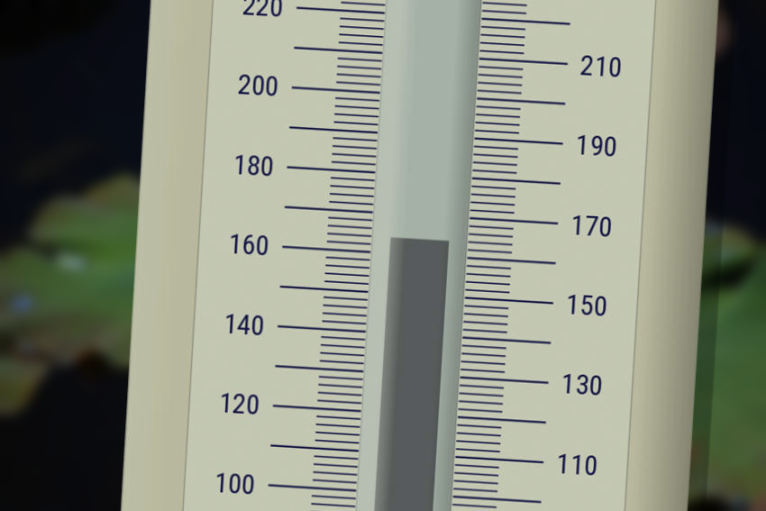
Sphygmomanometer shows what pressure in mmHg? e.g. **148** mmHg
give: **164** mmHg
